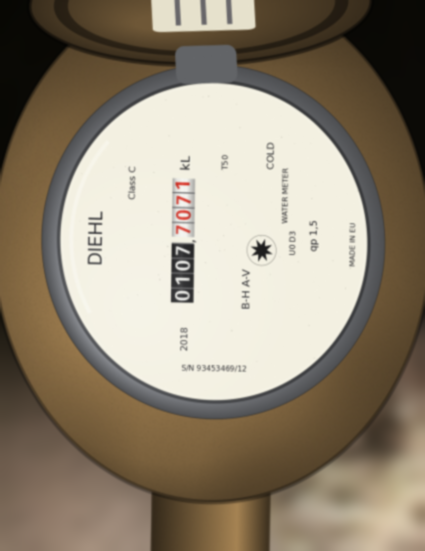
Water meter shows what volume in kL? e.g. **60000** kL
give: **107.7071** kL
